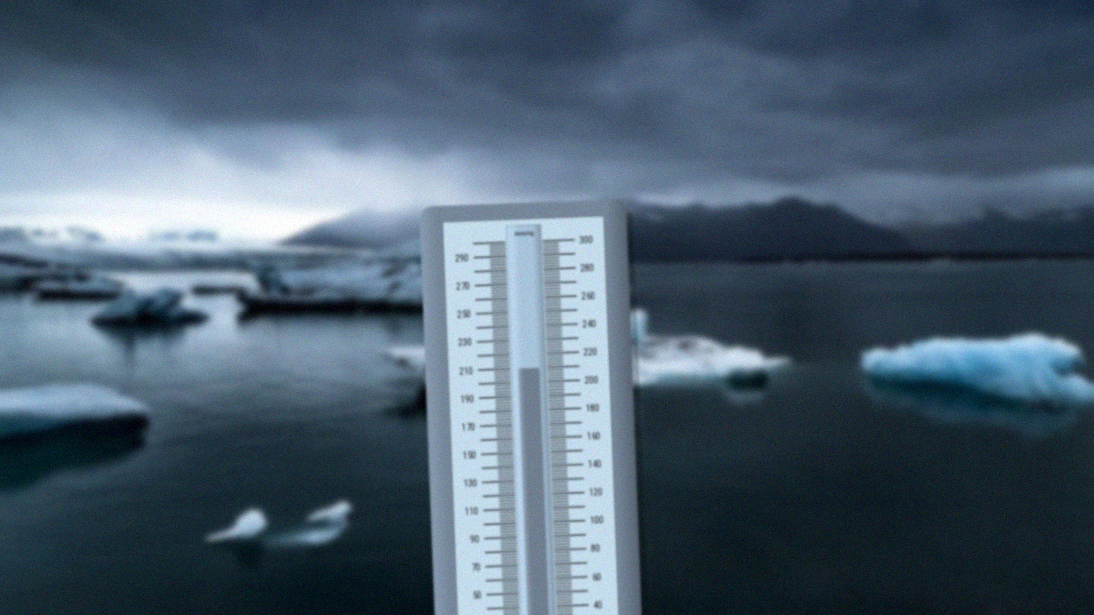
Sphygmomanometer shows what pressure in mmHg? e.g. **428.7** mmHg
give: **210** mmHg
